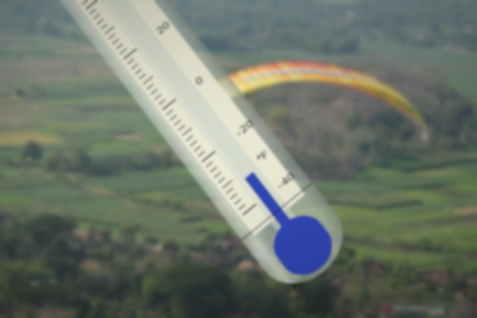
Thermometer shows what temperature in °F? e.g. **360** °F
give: **-32** °F
